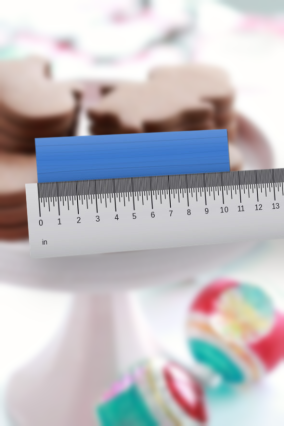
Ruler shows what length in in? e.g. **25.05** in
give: **10.5** in
